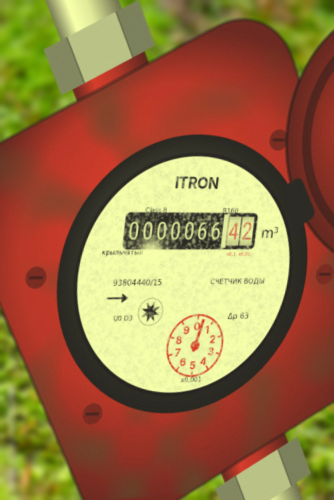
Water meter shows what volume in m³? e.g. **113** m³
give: **66.420** m³
